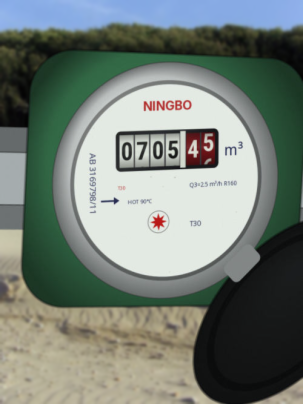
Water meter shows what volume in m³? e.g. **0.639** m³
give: **705.45** m³
